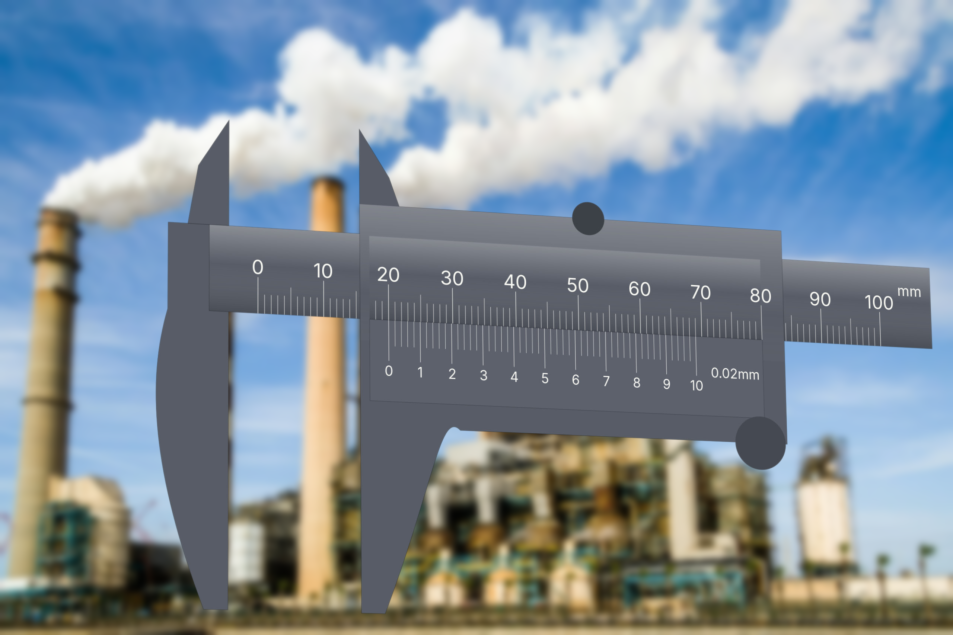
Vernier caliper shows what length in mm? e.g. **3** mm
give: **20.0** mm
